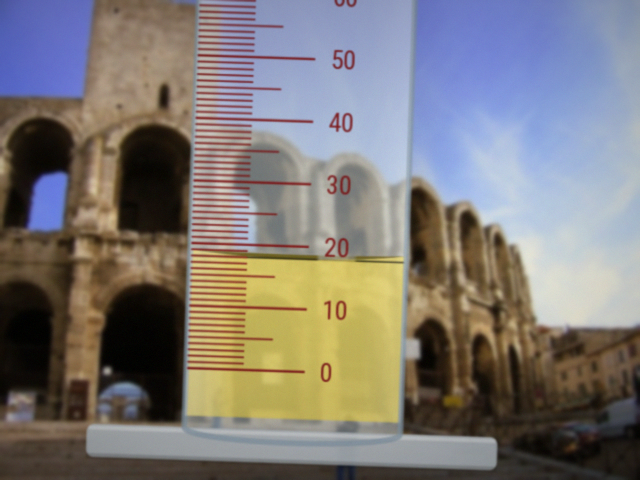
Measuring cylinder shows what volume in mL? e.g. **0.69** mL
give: **18** mL
